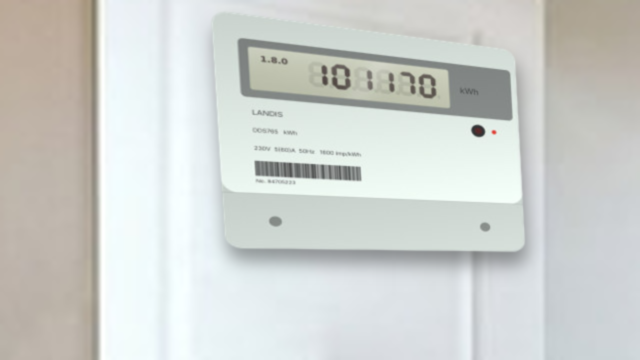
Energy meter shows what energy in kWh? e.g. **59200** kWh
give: **101170** kWh
